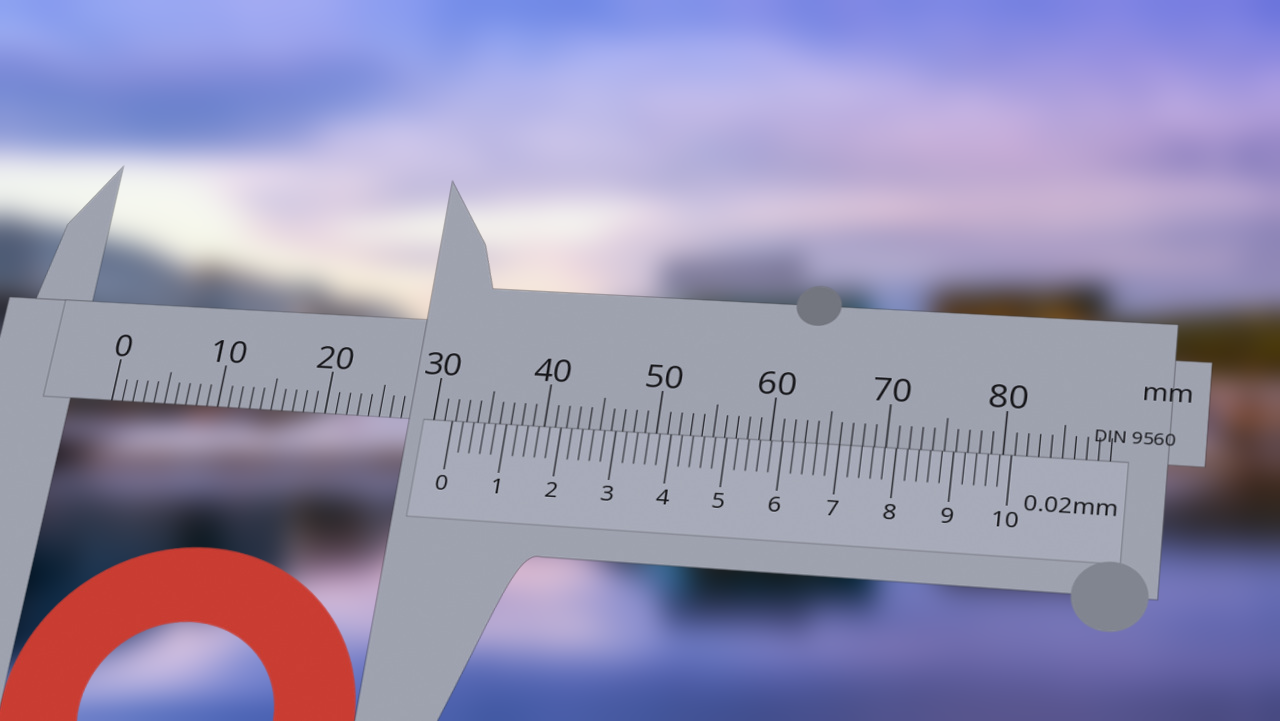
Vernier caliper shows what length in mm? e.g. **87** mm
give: **31.7** mm
